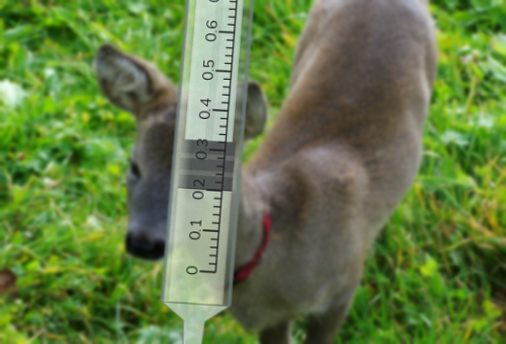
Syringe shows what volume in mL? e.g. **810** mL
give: **0.2** mL
